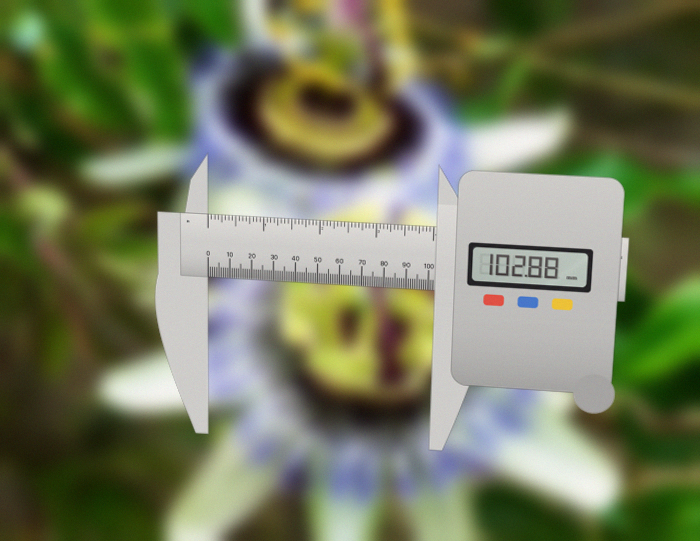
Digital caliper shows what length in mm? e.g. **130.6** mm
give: **102.88** mm
